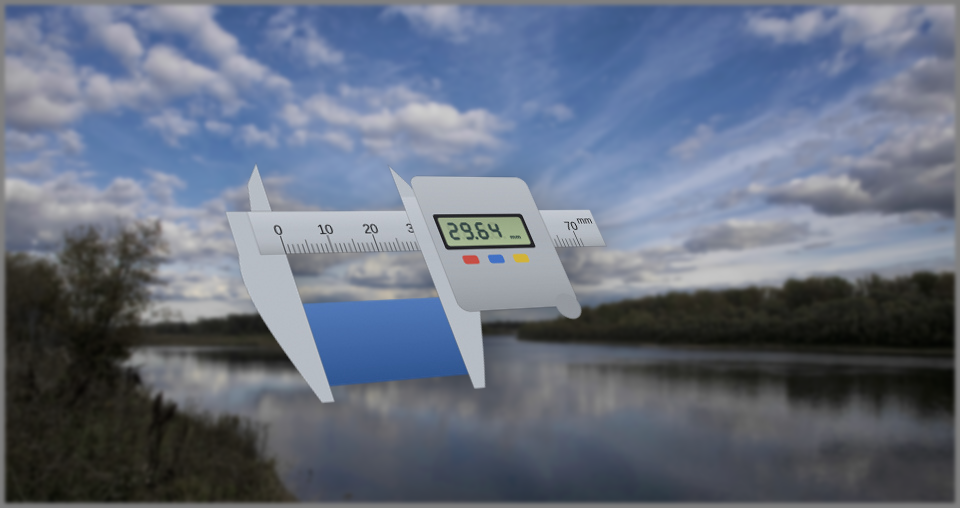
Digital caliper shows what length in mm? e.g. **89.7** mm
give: **29.64** mm
